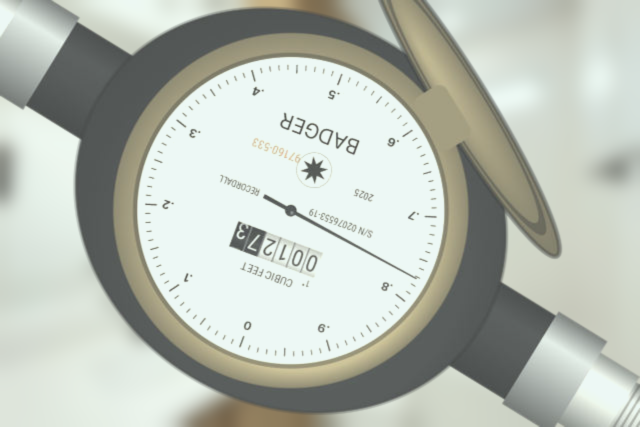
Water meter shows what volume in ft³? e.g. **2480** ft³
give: **1272.77** ft³
